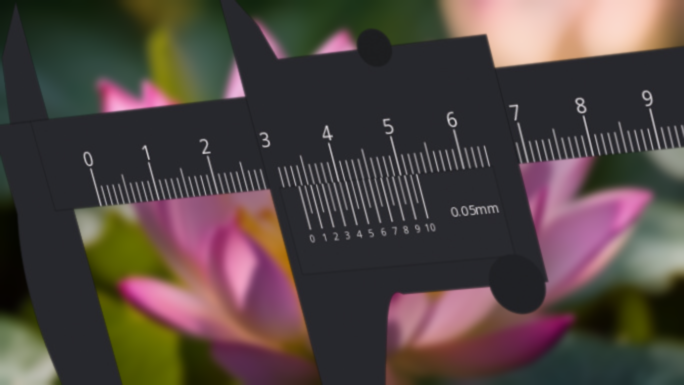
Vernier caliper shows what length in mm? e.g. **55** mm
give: **33.5** mm
